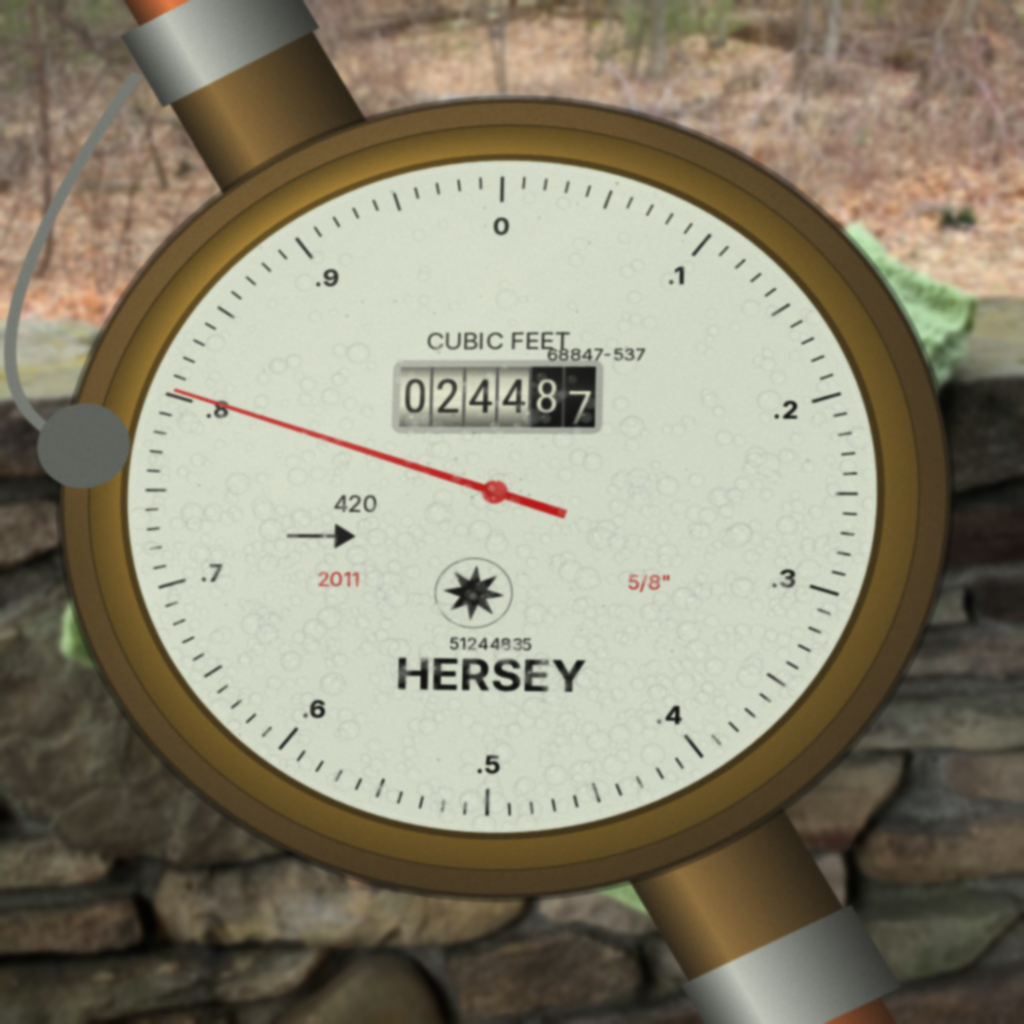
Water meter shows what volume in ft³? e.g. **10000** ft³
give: **24486.80** ft³
